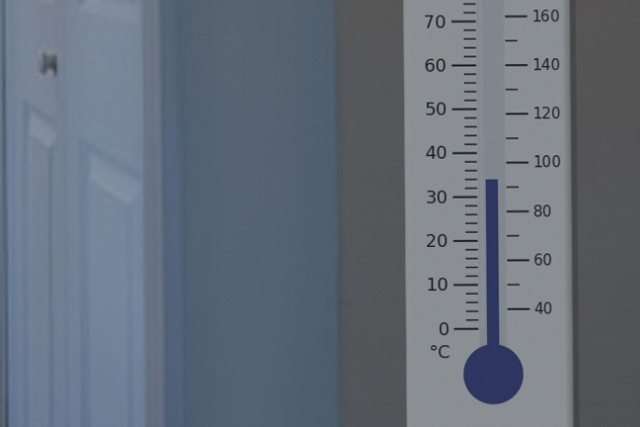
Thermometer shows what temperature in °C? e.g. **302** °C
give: **34** °C
